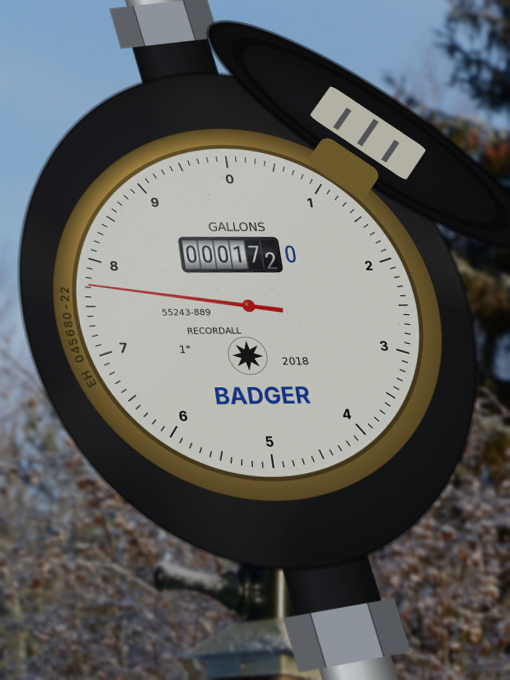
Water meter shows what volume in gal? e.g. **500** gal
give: **1717.7** gal
